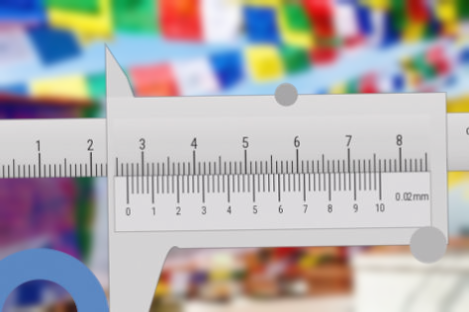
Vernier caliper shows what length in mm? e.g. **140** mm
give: **27.0** mm
